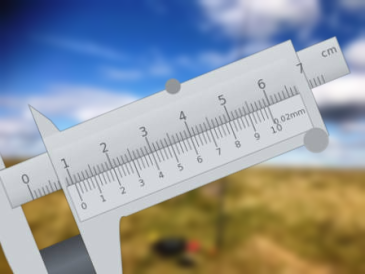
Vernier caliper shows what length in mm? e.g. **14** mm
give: **10.5** mm
